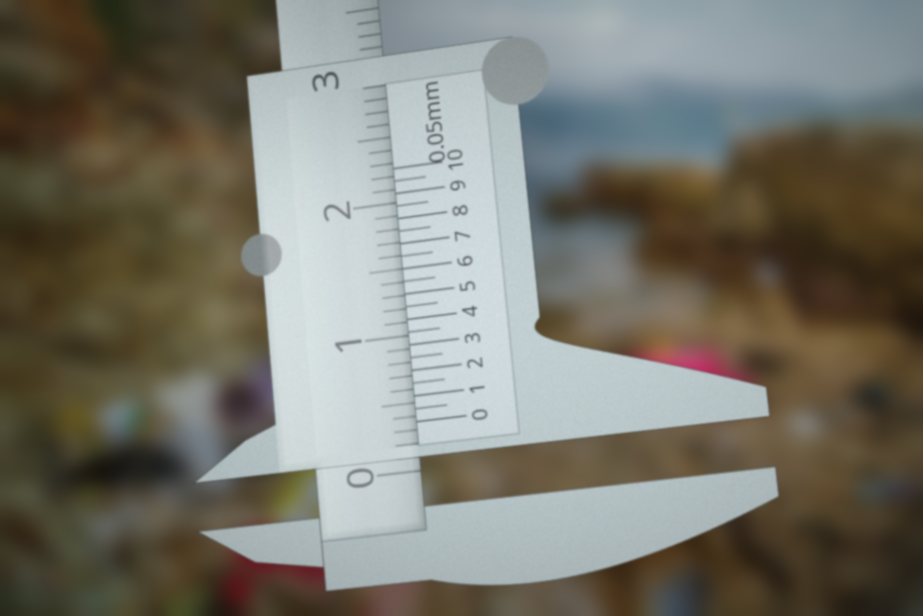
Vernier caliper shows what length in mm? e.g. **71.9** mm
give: **3.6** mm
